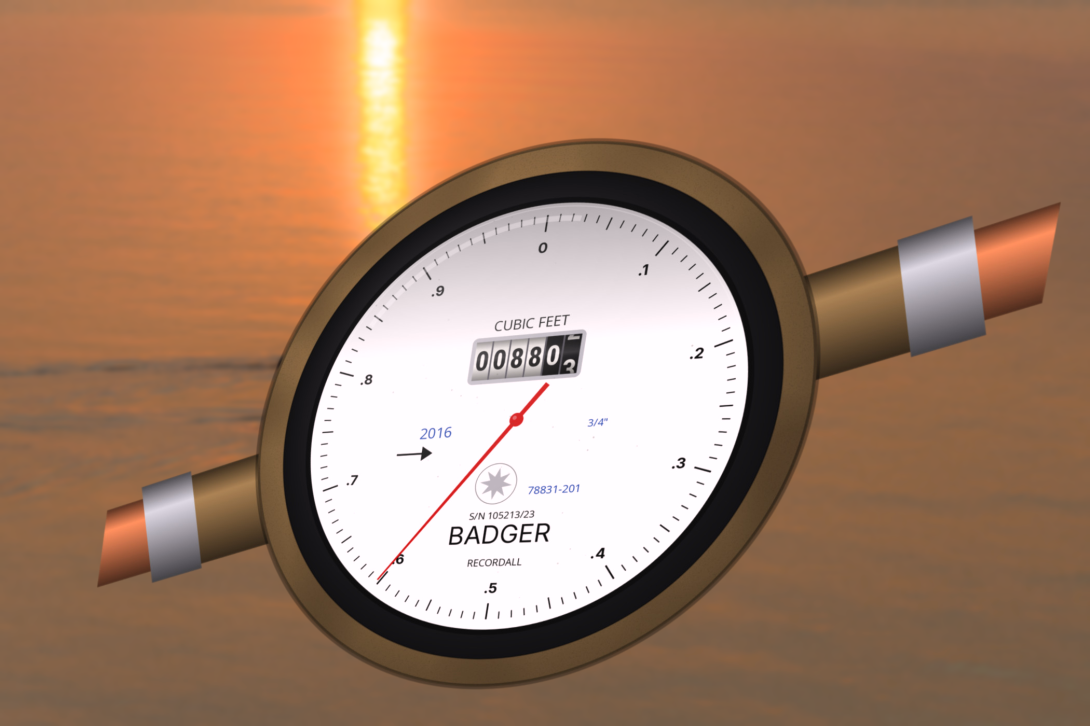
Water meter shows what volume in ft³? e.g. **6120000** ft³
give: **8802.60** ft³
